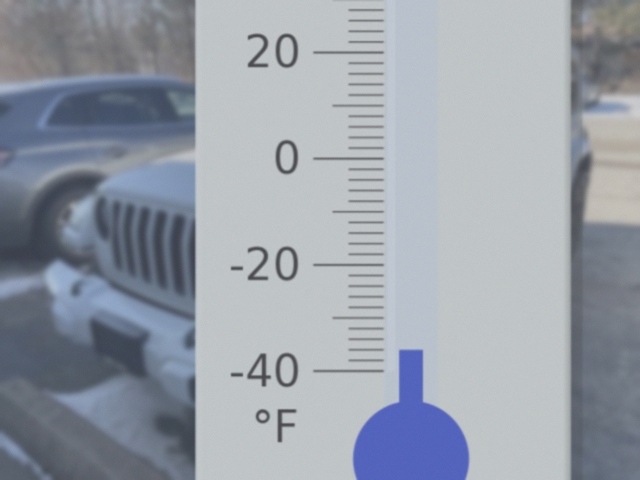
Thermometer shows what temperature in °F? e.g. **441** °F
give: **-36** °F
